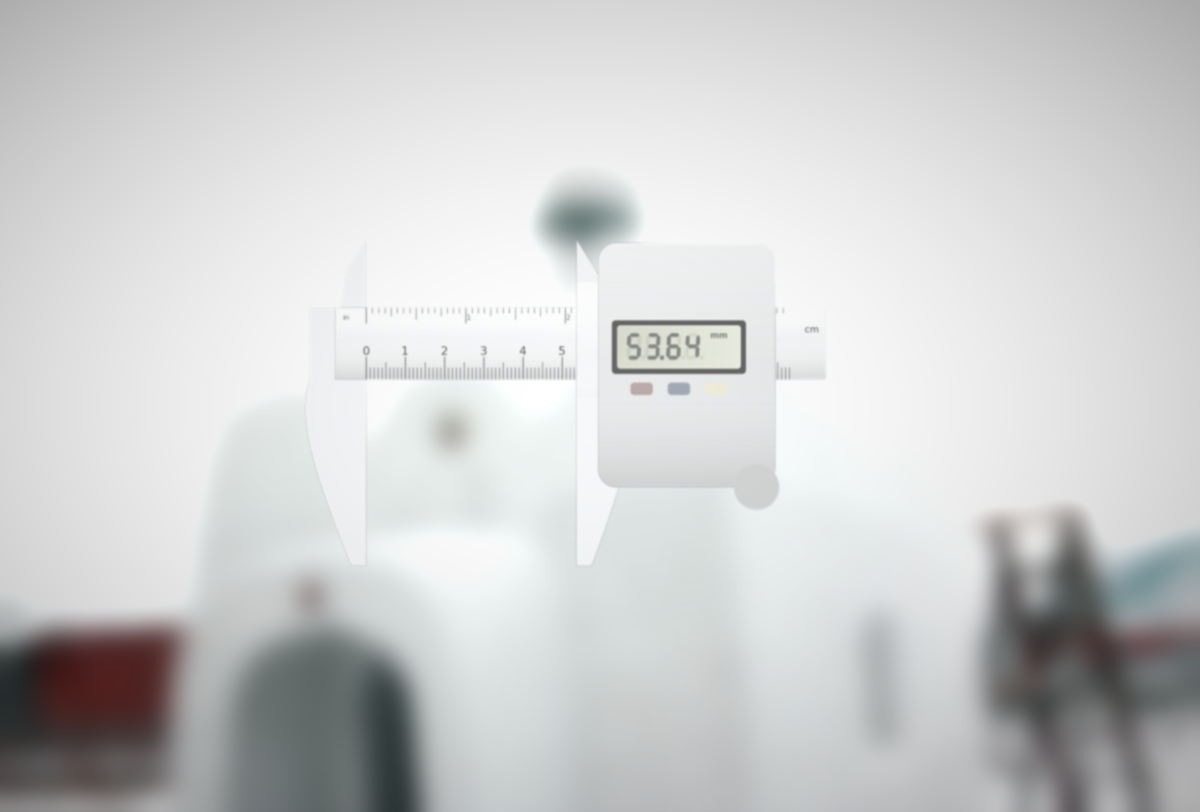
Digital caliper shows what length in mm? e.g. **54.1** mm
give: **53.64** mm
